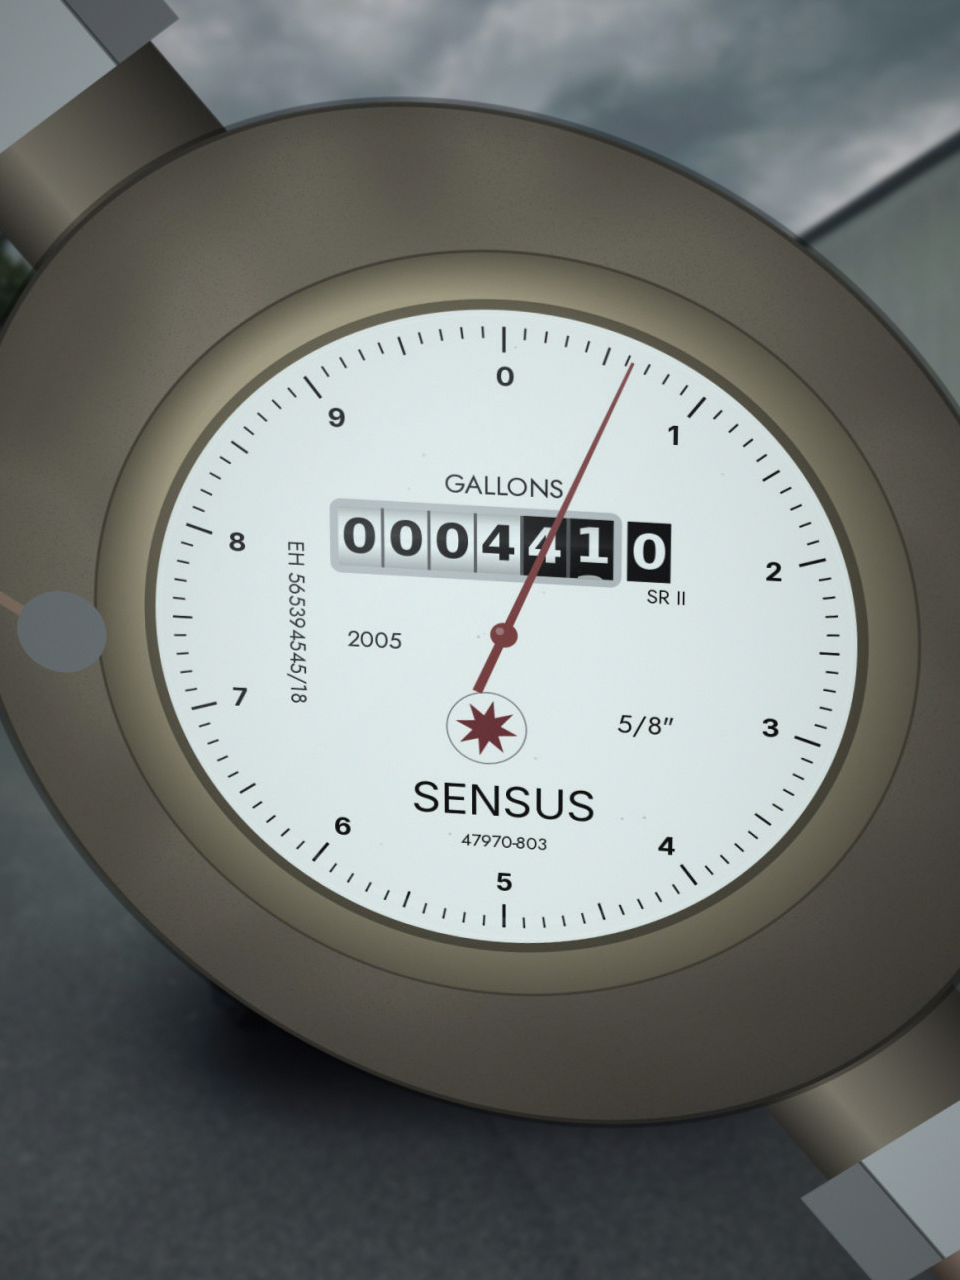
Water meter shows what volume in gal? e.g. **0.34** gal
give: **4410.6** gal
